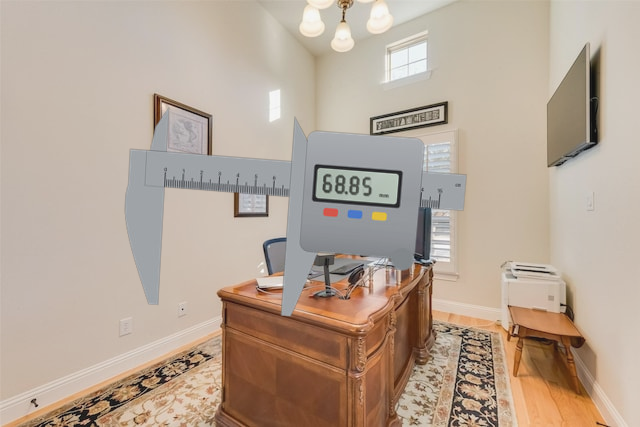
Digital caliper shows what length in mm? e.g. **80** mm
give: **68.85** mm
